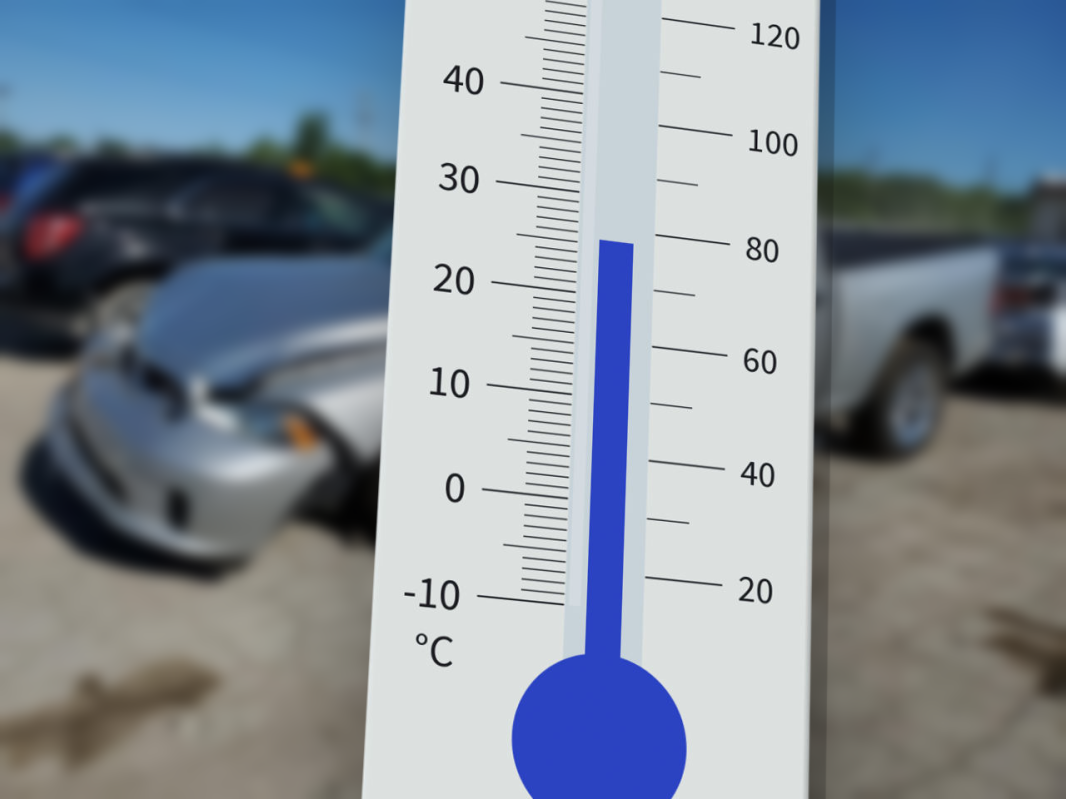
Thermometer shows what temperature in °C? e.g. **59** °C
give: **25.5** °C
